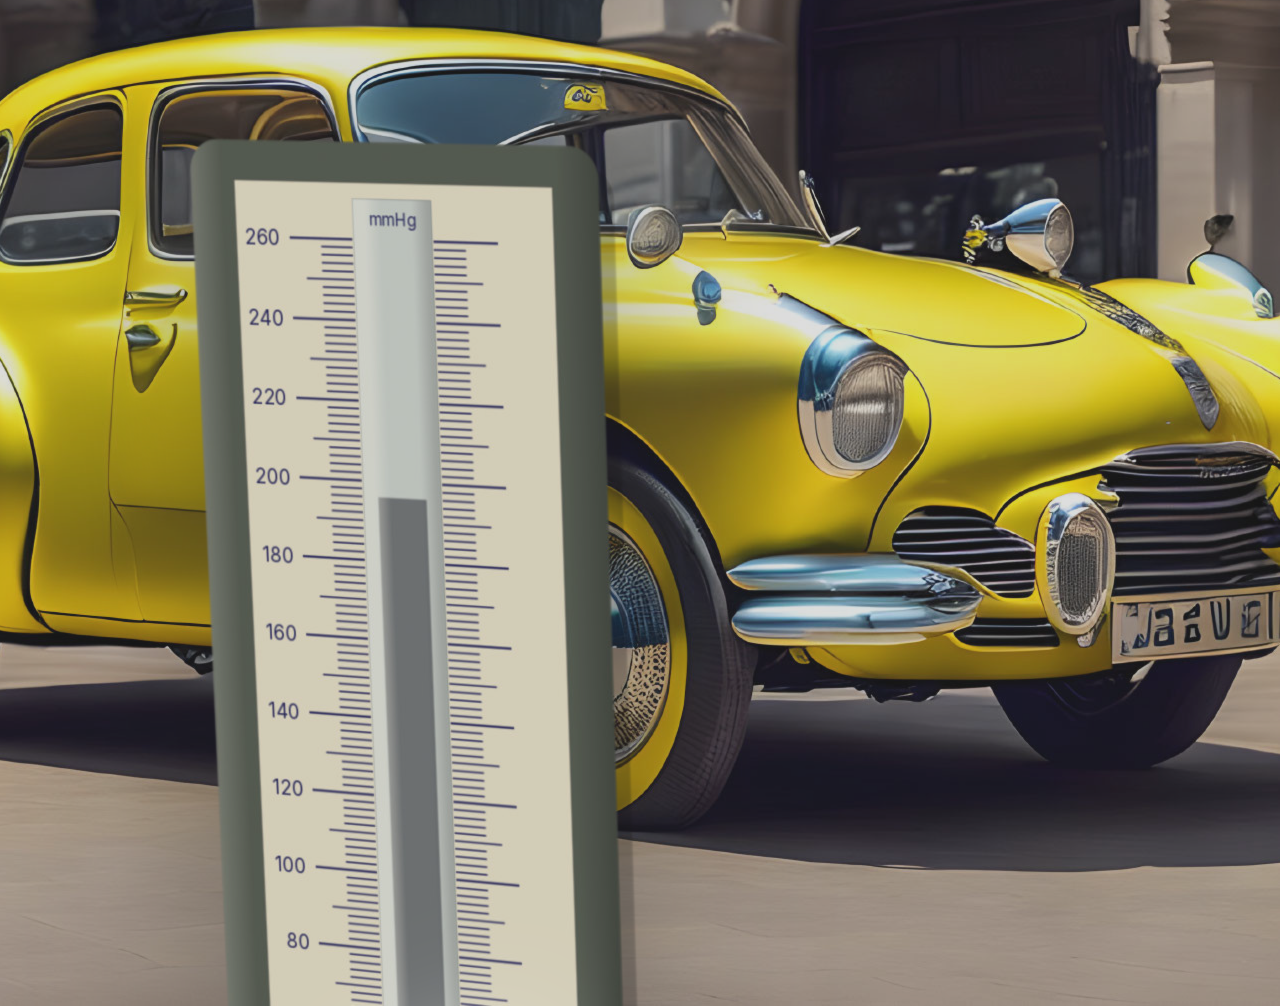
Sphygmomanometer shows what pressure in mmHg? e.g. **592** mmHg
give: **196** mmHg
